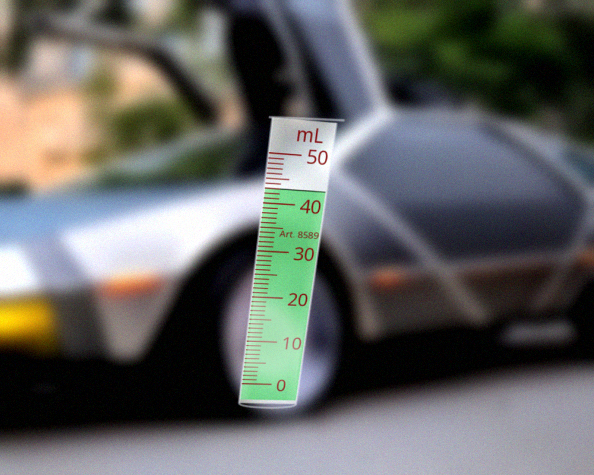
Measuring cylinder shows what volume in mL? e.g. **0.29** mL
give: **43** mL
